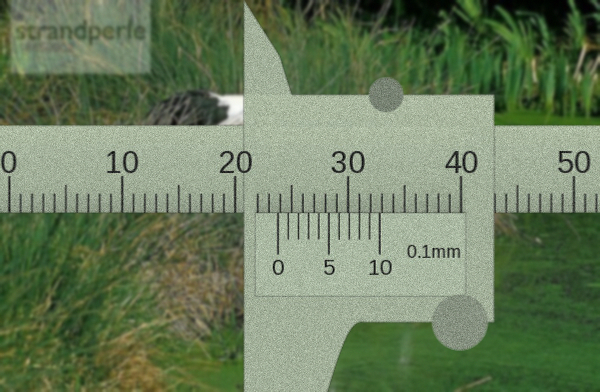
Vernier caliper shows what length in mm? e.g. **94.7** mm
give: **23.8** mm
